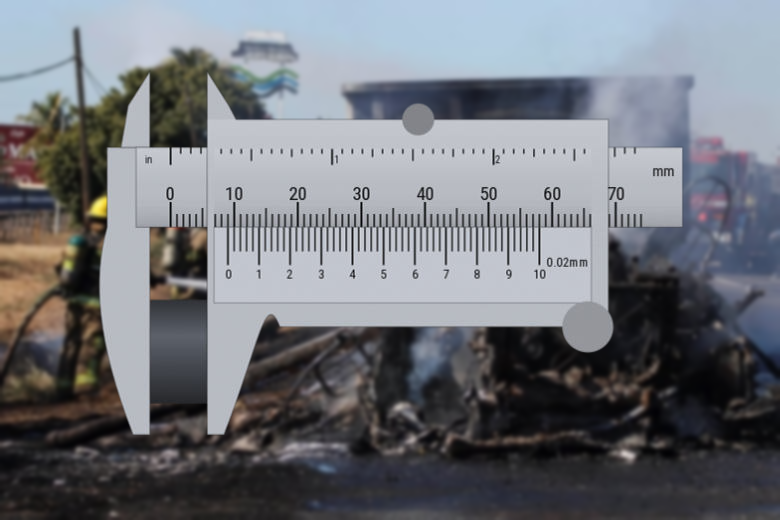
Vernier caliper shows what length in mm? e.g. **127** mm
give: **9.0** mm
